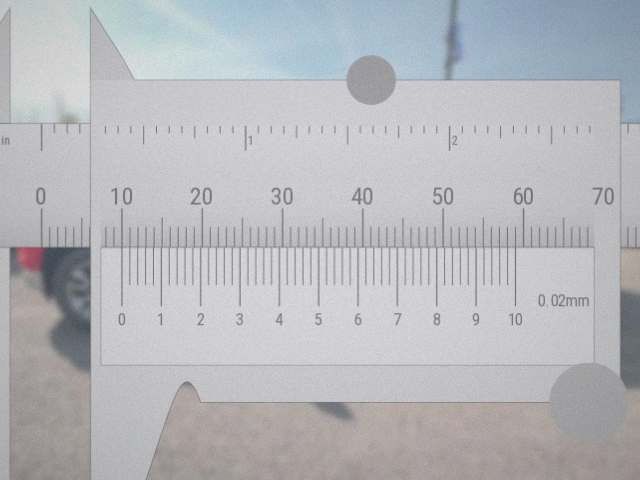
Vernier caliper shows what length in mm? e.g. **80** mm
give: **10.0** mm
